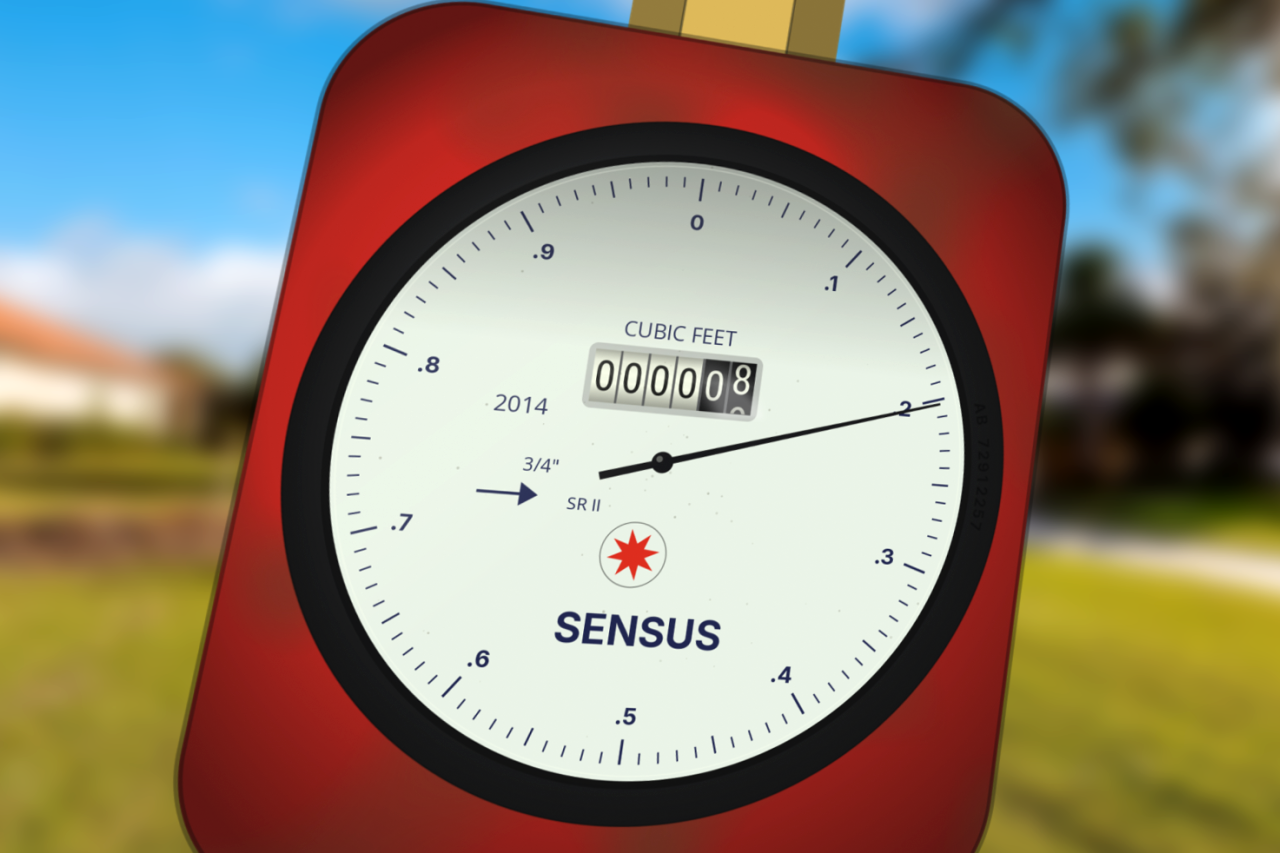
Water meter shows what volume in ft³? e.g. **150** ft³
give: **8.20** ft³
